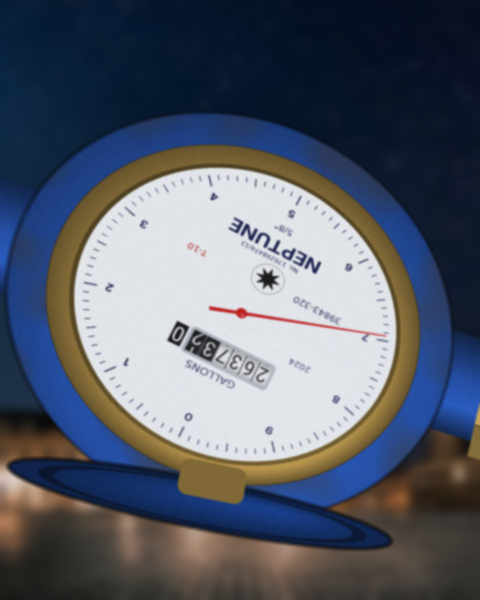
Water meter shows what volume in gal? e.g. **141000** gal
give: **2637316.9** gal
